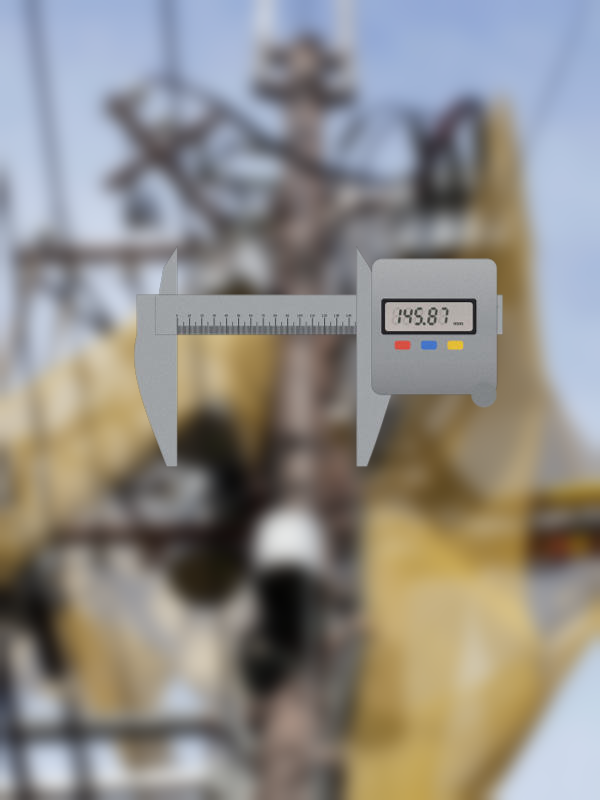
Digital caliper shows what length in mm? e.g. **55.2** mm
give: **145.87** mm
